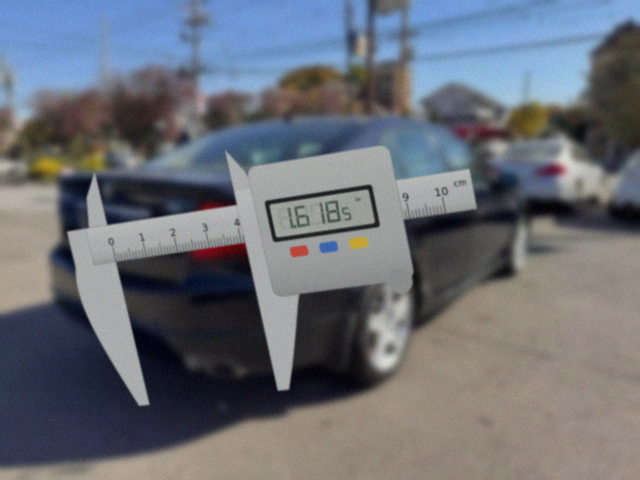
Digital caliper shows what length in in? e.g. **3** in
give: **1.6185** in
